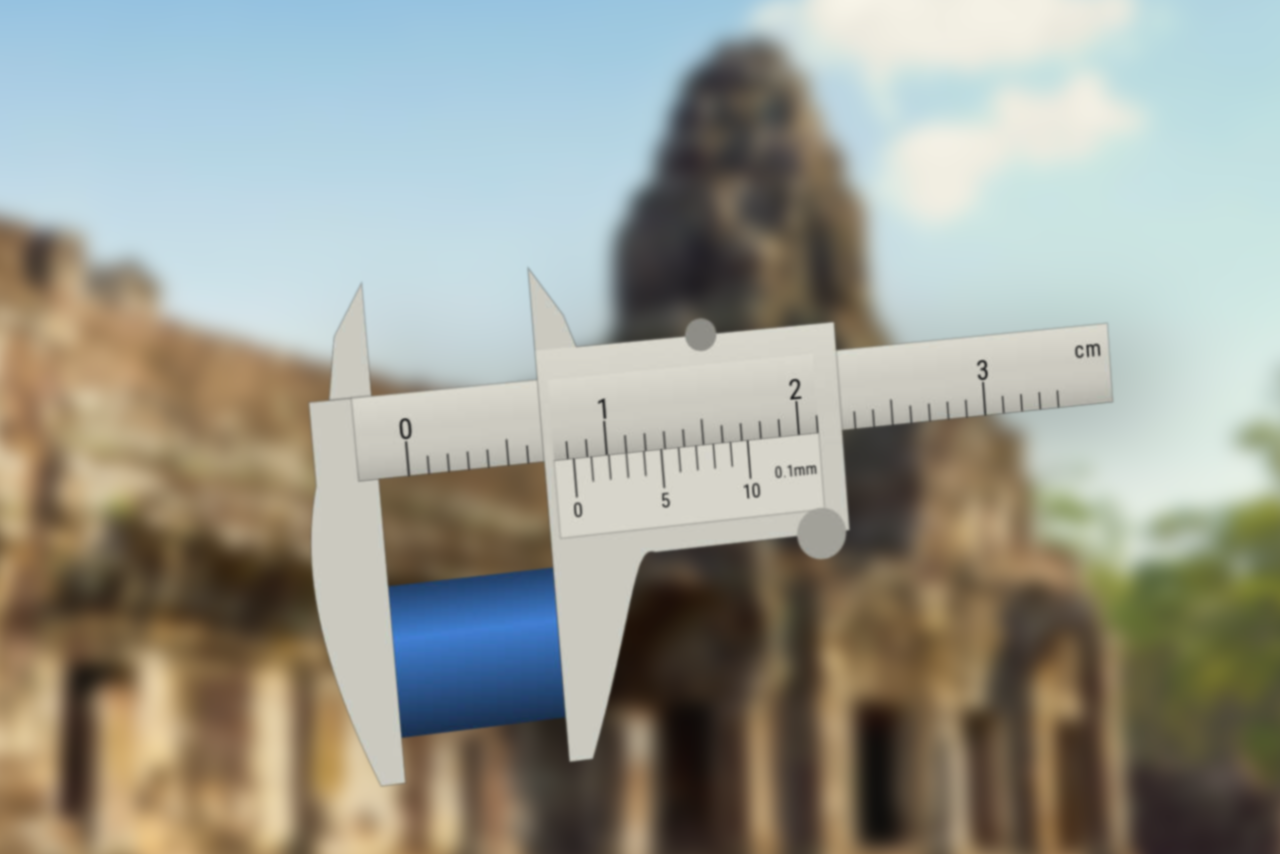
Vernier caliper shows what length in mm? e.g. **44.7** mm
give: **8.3** mm
